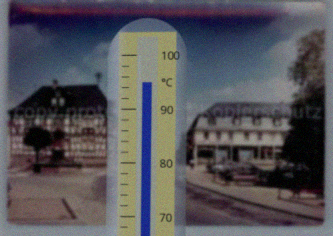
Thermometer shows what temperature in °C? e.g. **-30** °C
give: **95** °C
